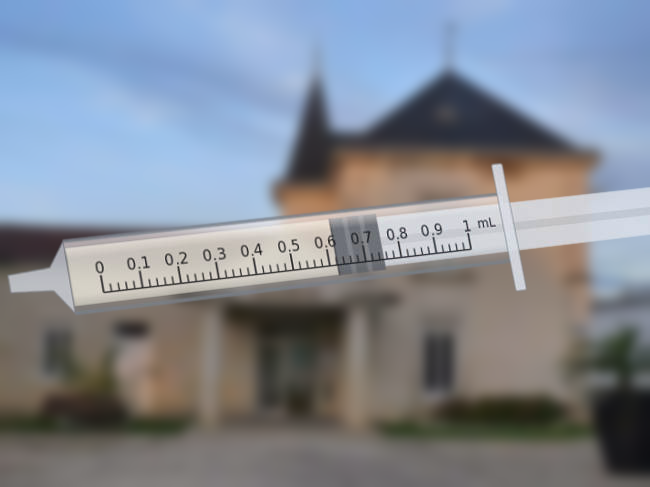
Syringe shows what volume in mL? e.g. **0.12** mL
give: **0.62** mL
